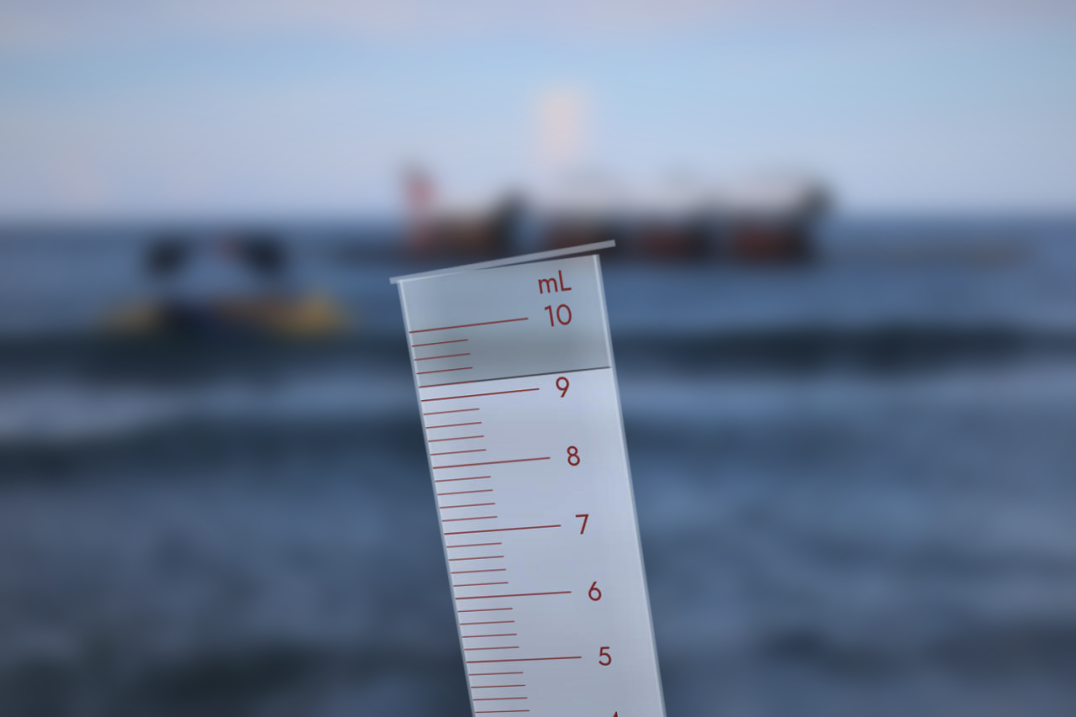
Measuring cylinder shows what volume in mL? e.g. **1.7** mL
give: **9.2** mL
